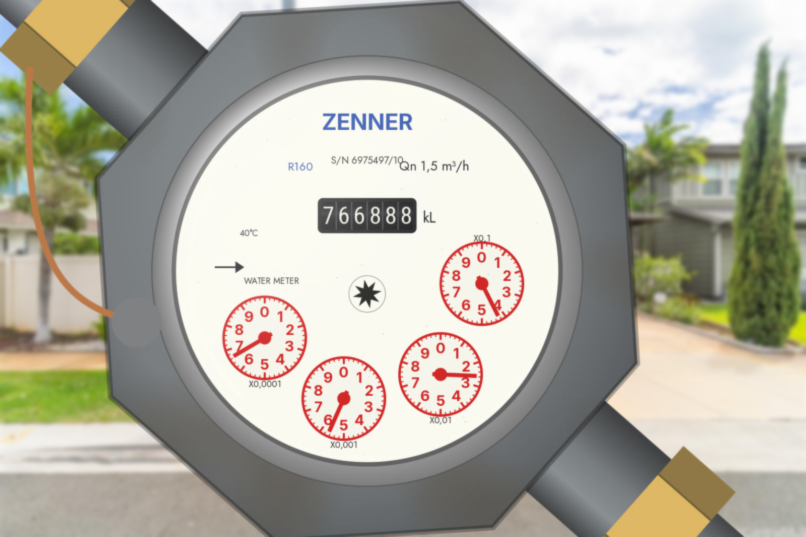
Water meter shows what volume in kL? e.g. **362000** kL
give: **766888.4256** kL
